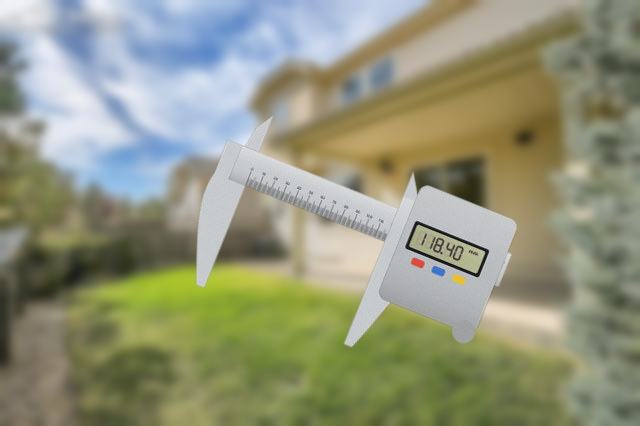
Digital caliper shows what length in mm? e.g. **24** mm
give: **118.40** mm
